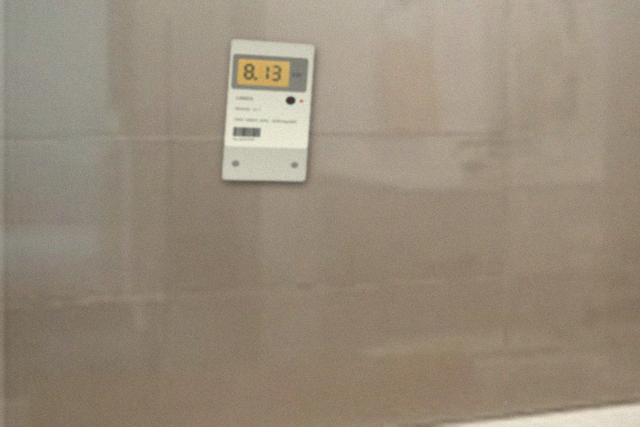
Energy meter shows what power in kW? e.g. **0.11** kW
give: **8.13** kW
